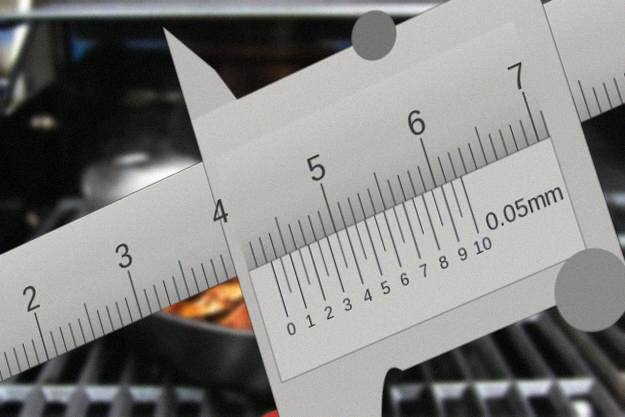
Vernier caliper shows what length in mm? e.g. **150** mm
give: **43.4** mm
